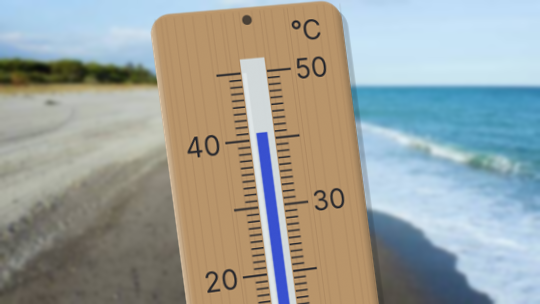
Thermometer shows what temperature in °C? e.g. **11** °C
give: **41** °C
